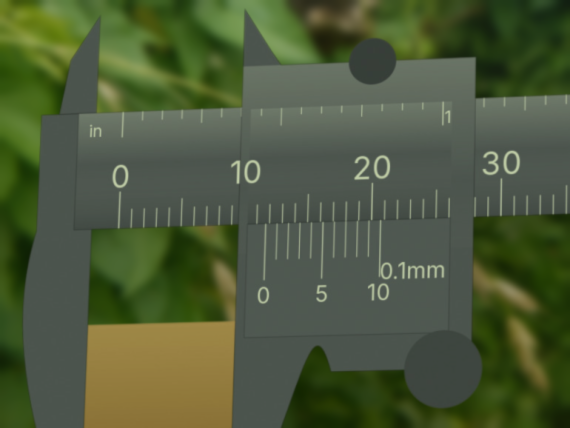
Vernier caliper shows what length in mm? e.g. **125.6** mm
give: **11.7** mm
